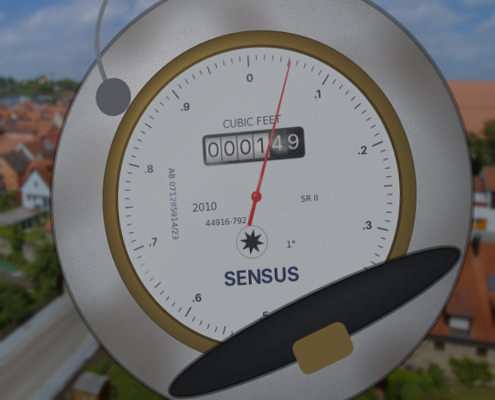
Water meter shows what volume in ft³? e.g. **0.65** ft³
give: **149.05** ft³
